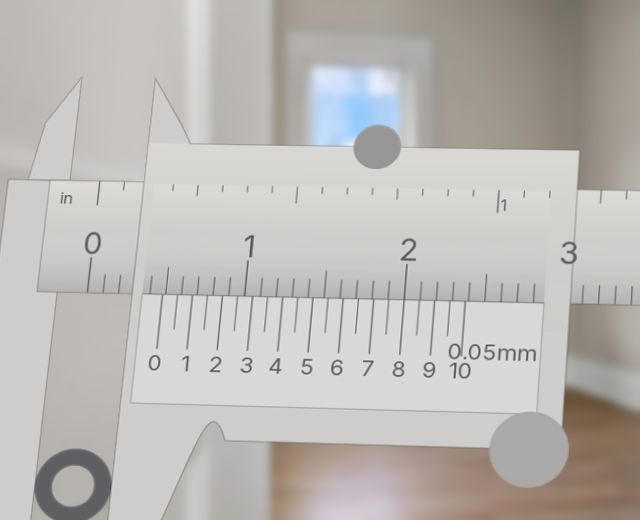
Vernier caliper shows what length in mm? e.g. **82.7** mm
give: **4.8** mm
